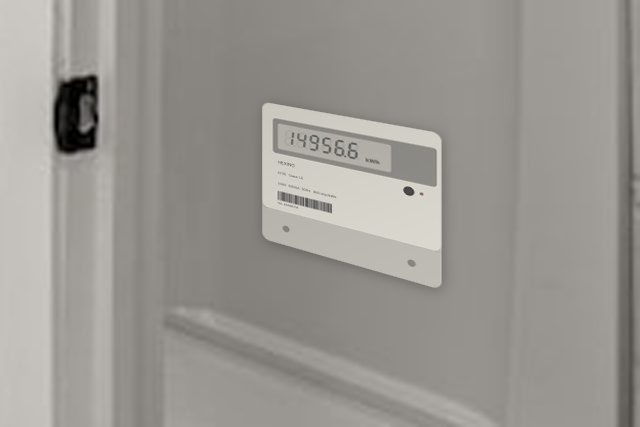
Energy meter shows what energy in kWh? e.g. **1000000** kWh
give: **14956.6** kWh
